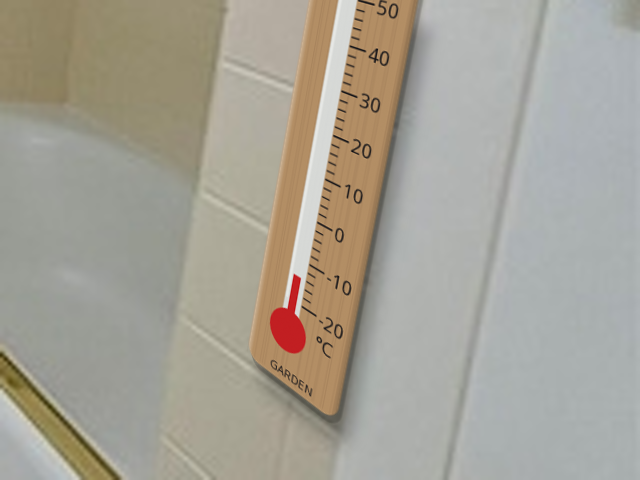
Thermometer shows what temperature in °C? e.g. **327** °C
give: **-14** °C
